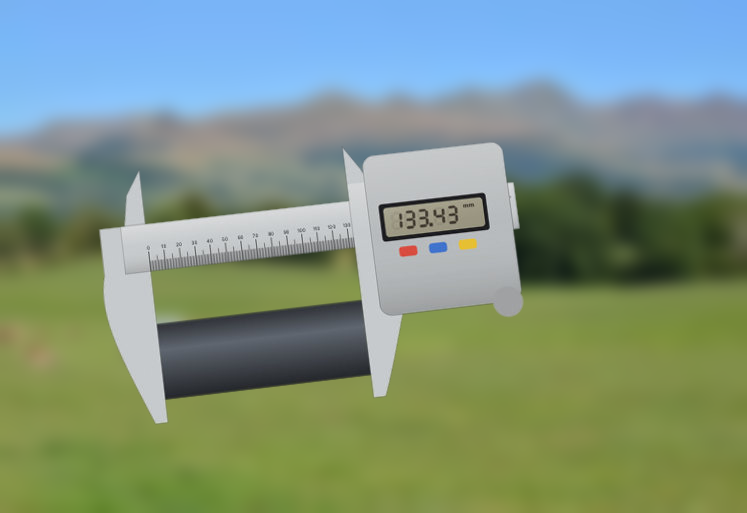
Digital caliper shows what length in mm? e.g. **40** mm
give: **133.43** mm
